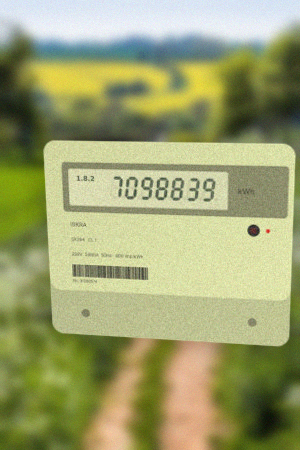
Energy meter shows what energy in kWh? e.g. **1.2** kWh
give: **7098839** kWh
